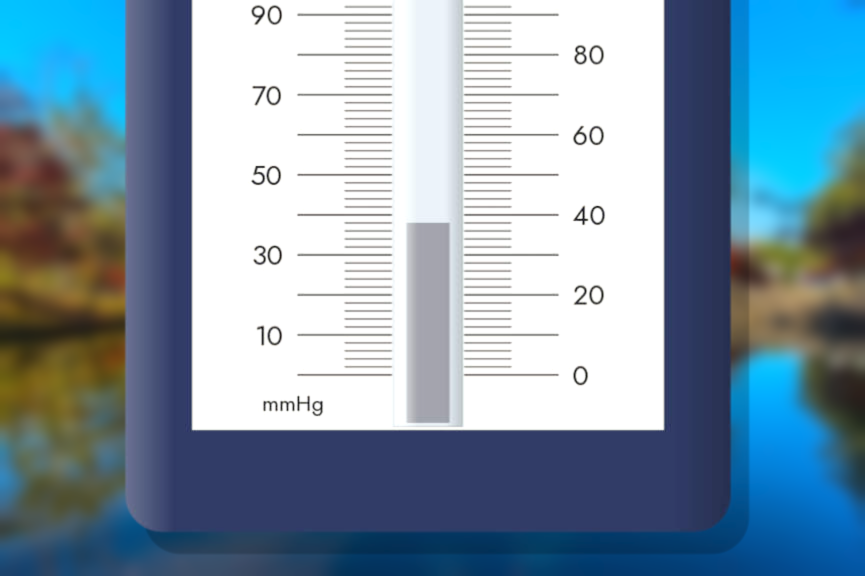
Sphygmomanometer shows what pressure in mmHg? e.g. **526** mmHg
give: **38** mmHg
